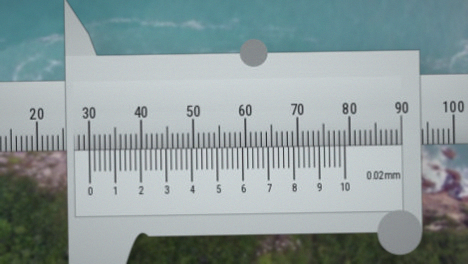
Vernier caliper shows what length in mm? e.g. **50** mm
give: **30.0** mm
